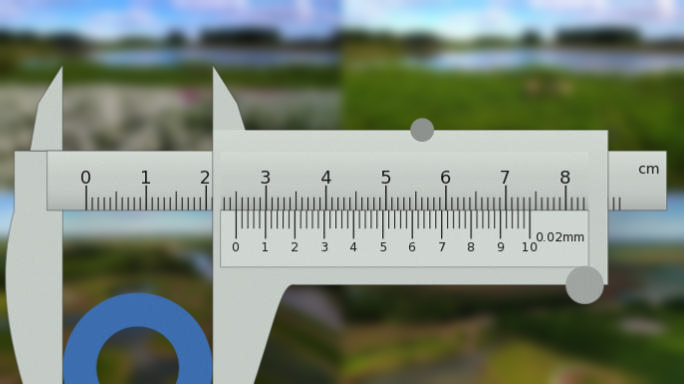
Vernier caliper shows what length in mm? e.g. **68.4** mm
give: **25.0** mm
